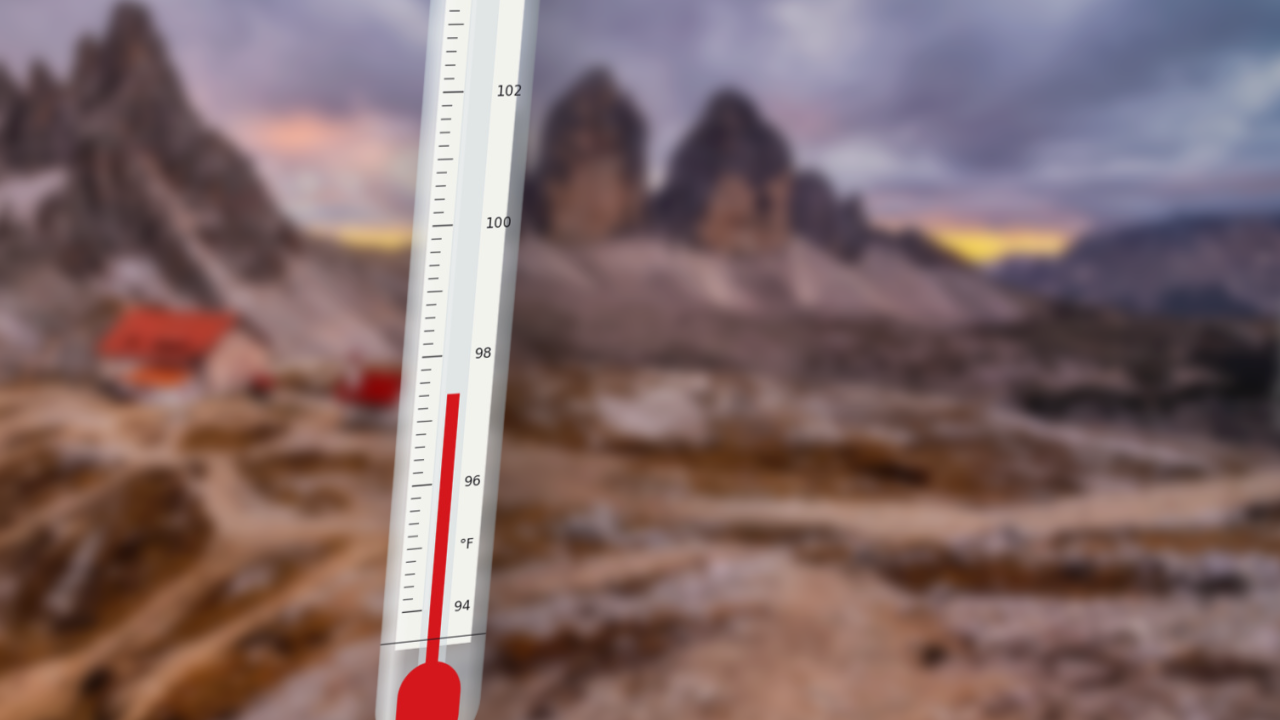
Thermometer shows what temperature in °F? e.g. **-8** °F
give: **97.4** °F
